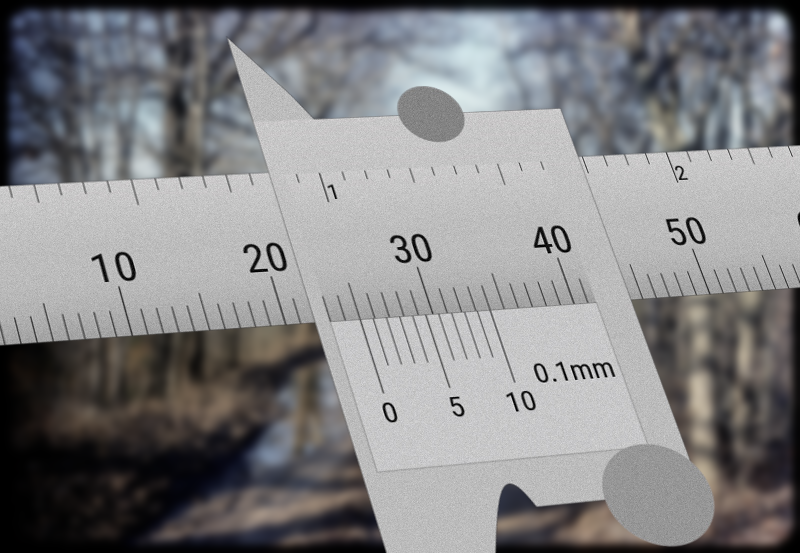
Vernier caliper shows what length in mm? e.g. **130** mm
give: **25.0** mm
